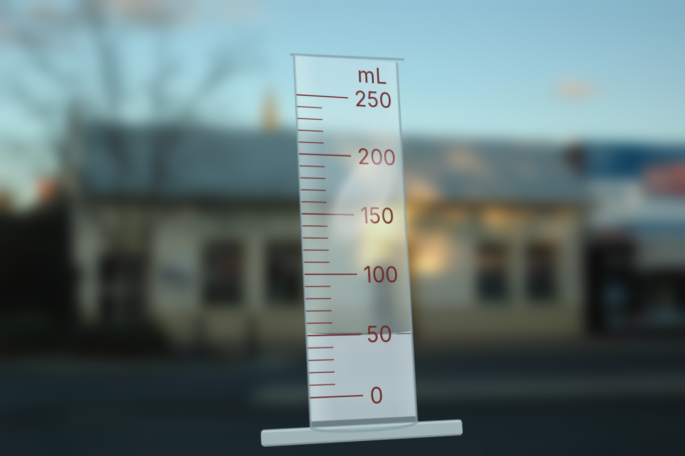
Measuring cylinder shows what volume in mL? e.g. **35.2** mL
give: **50** mL
